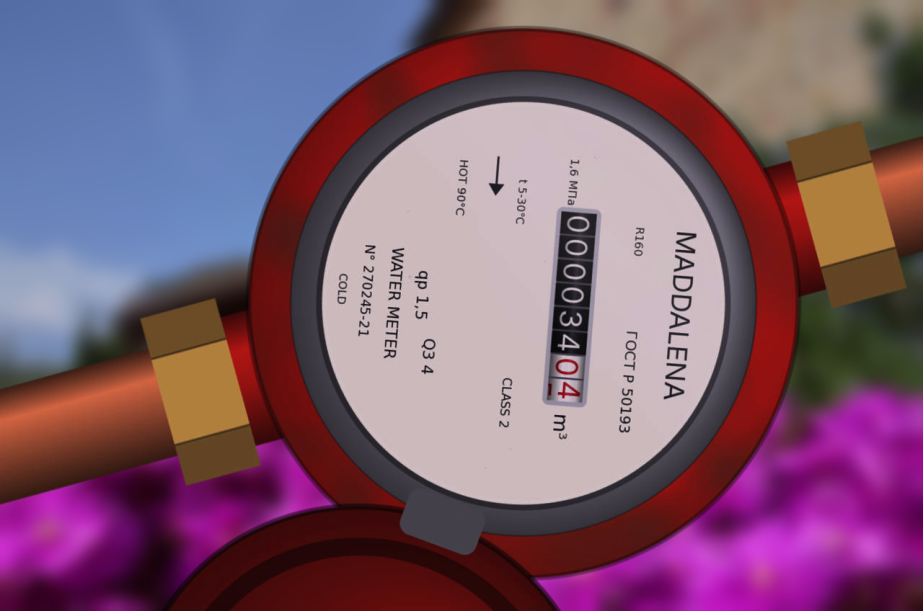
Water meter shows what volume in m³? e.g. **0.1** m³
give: **34.04** m³
